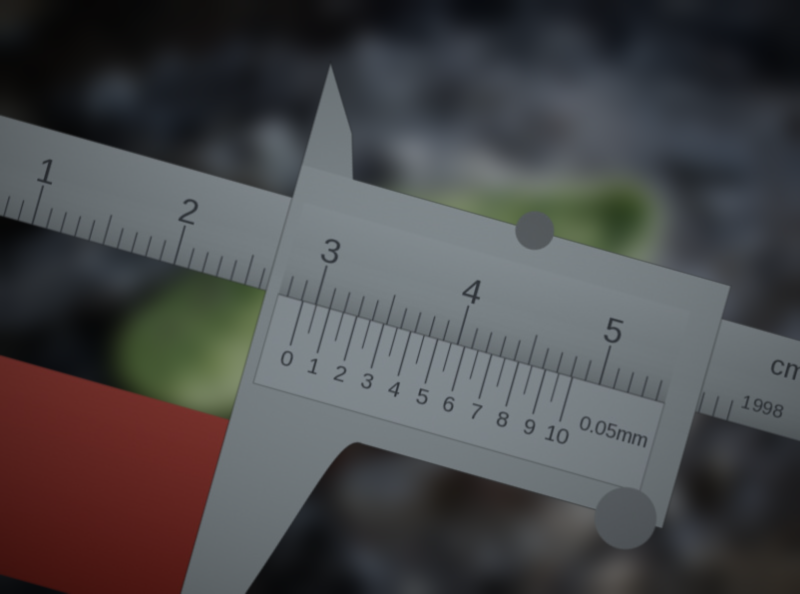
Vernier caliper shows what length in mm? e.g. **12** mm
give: **29.1** mm
